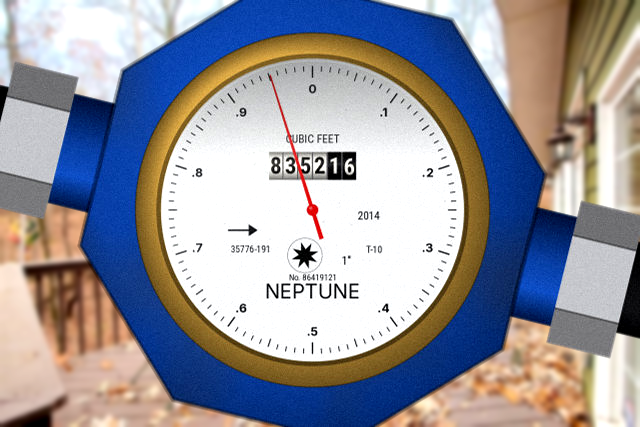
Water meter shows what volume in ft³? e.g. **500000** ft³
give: **835215.95** ft³
